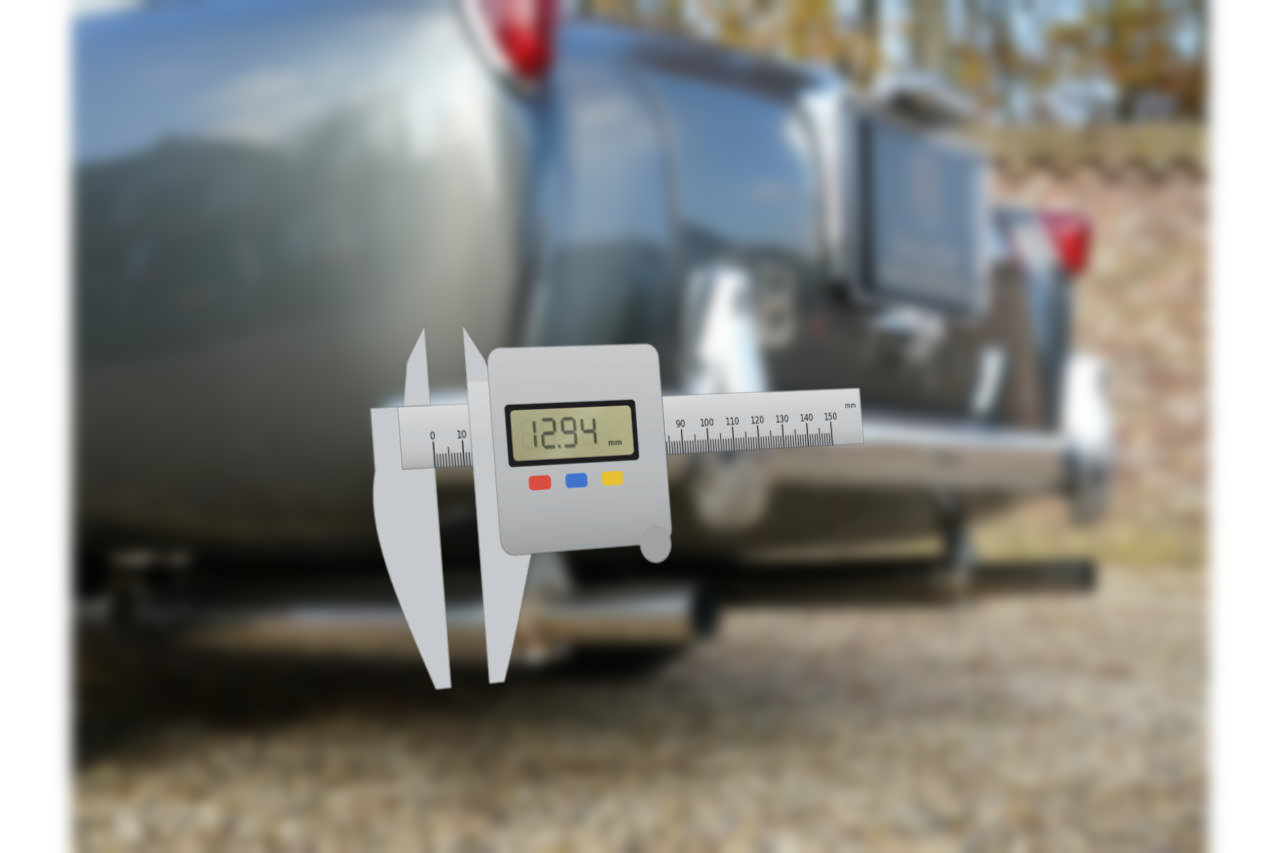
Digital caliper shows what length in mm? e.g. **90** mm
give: **12.94** mm
